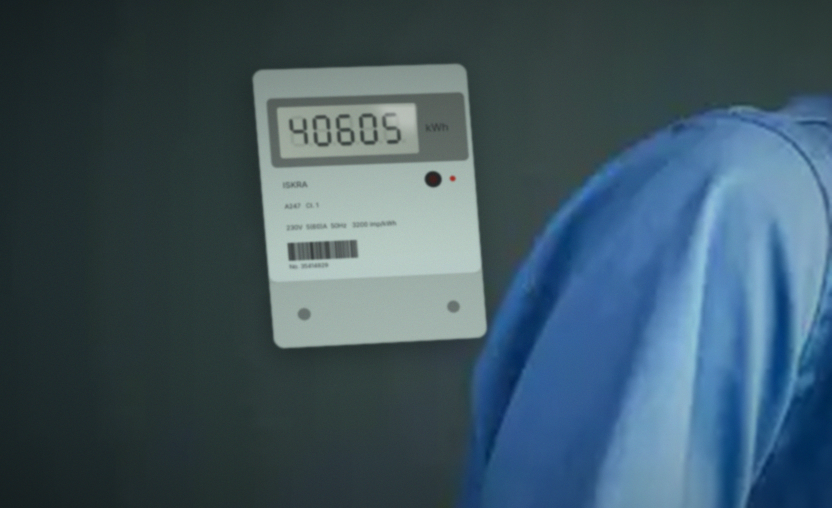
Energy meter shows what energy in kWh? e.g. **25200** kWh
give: **40605** kWh
